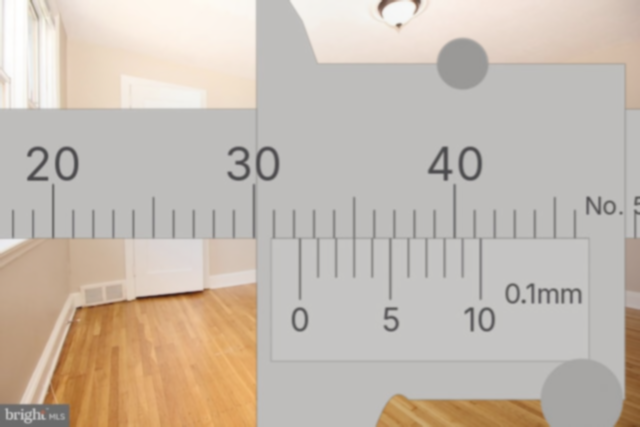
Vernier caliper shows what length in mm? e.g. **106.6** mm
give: **32.3** mm
